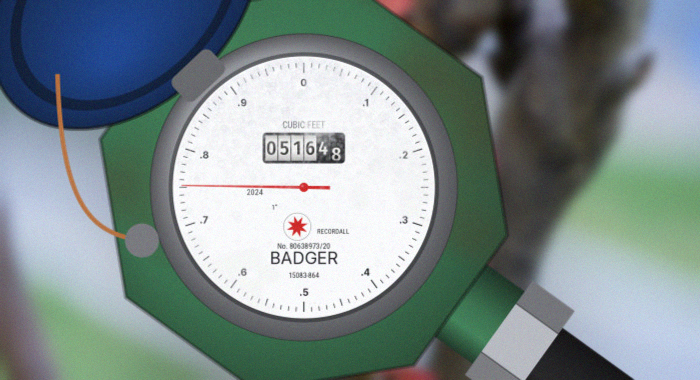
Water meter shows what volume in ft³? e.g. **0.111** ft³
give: **51647.75** ft³
